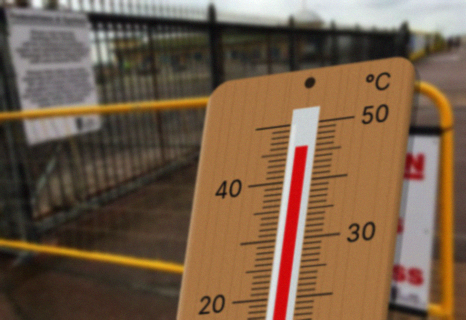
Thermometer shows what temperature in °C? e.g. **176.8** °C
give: **46** °C
